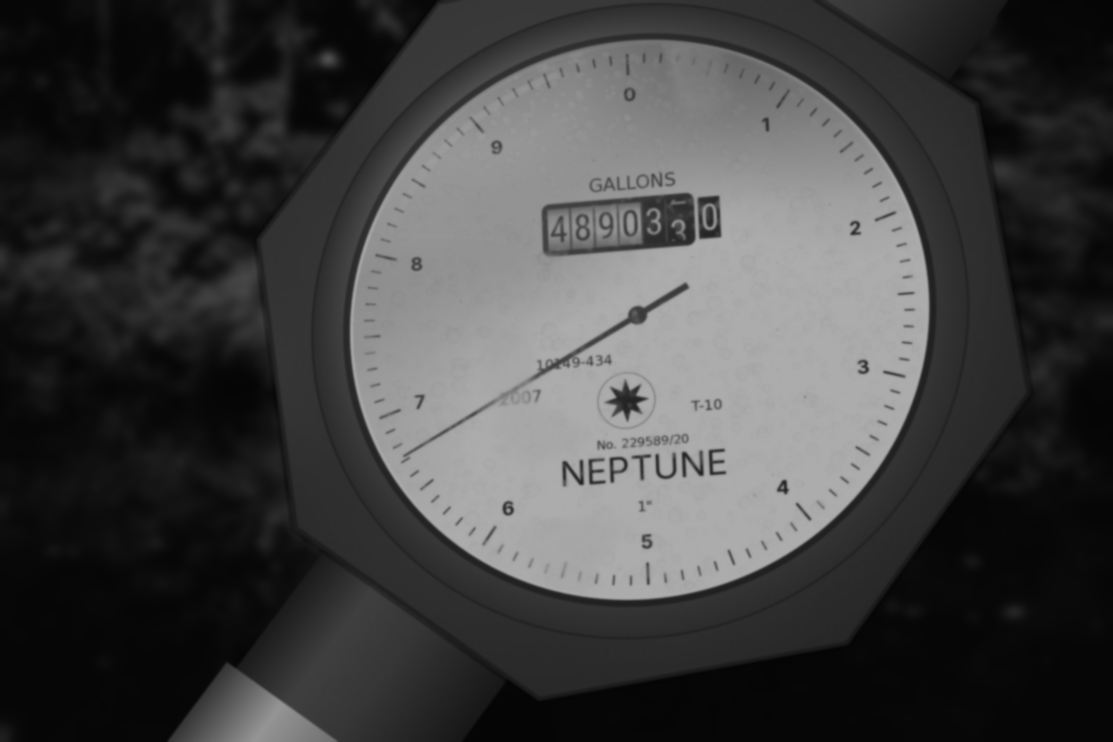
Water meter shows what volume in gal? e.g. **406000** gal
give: **4890326.7** gal
